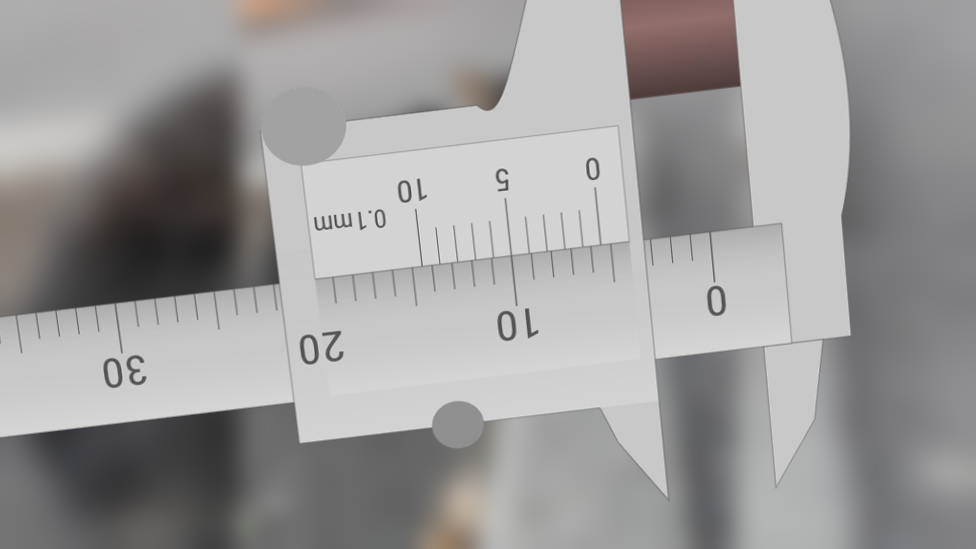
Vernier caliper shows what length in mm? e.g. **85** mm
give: **5.5** mm
